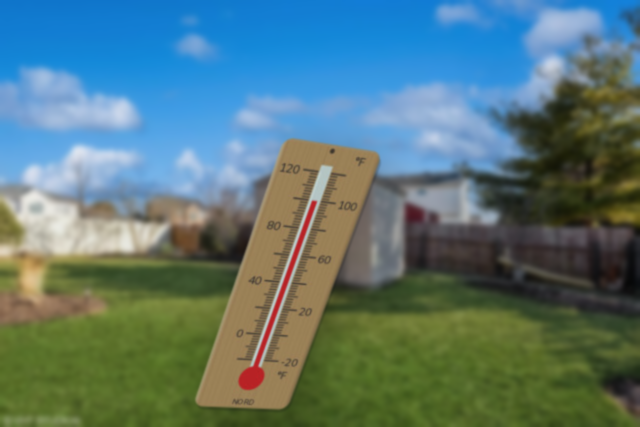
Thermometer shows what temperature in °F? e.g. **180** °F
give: **100** °F
